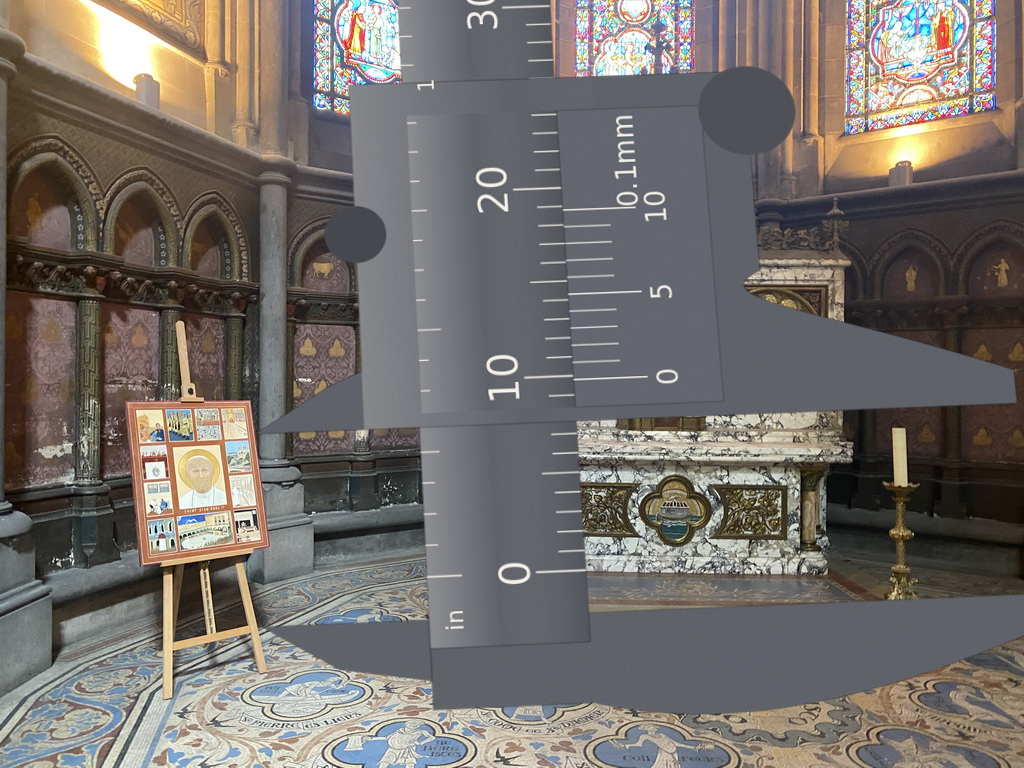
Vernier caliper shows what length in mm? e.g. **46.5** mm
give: **9.8** mm
